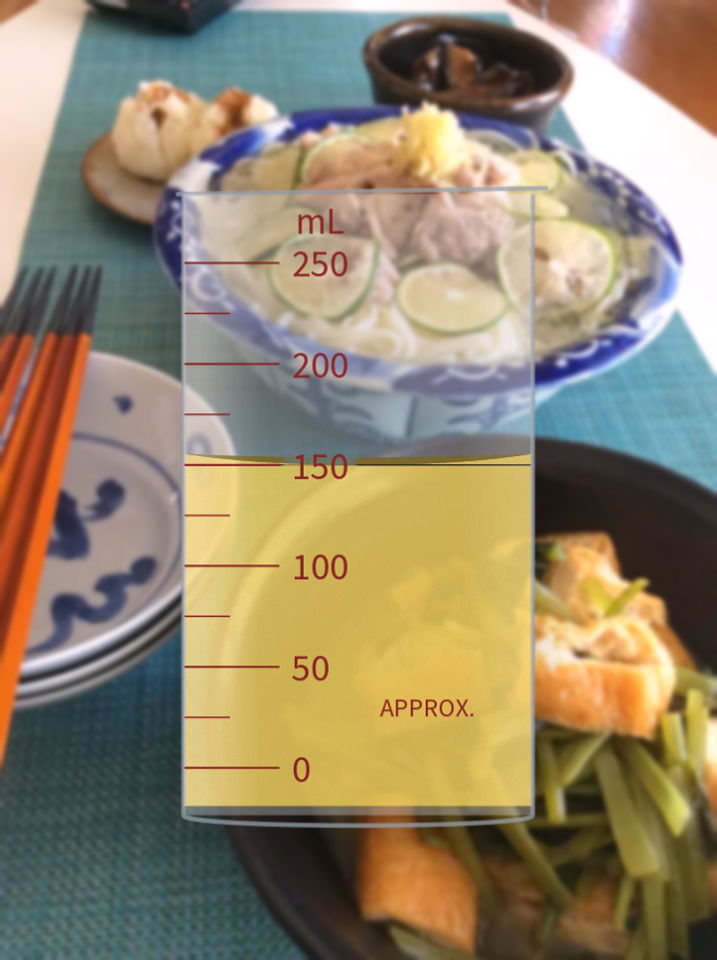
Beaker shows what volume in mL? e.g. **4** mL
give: **150** mL
